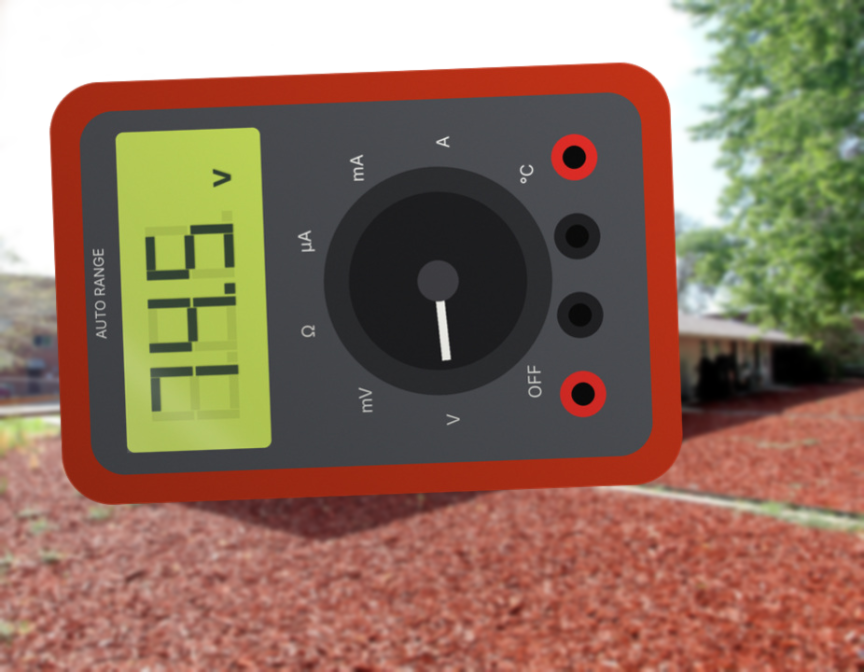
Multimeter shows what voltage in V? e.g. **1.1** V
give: **74.5** V
